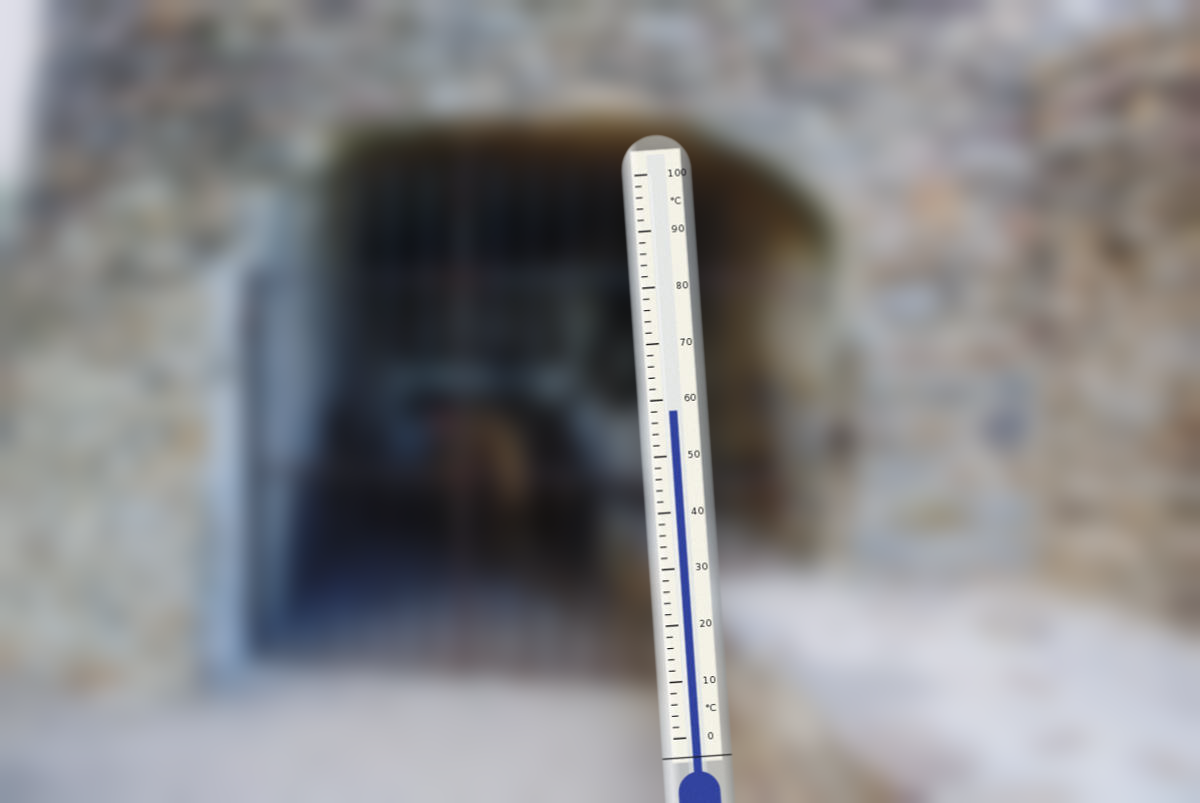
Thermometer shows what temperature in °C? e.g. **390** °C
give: **58** °C
